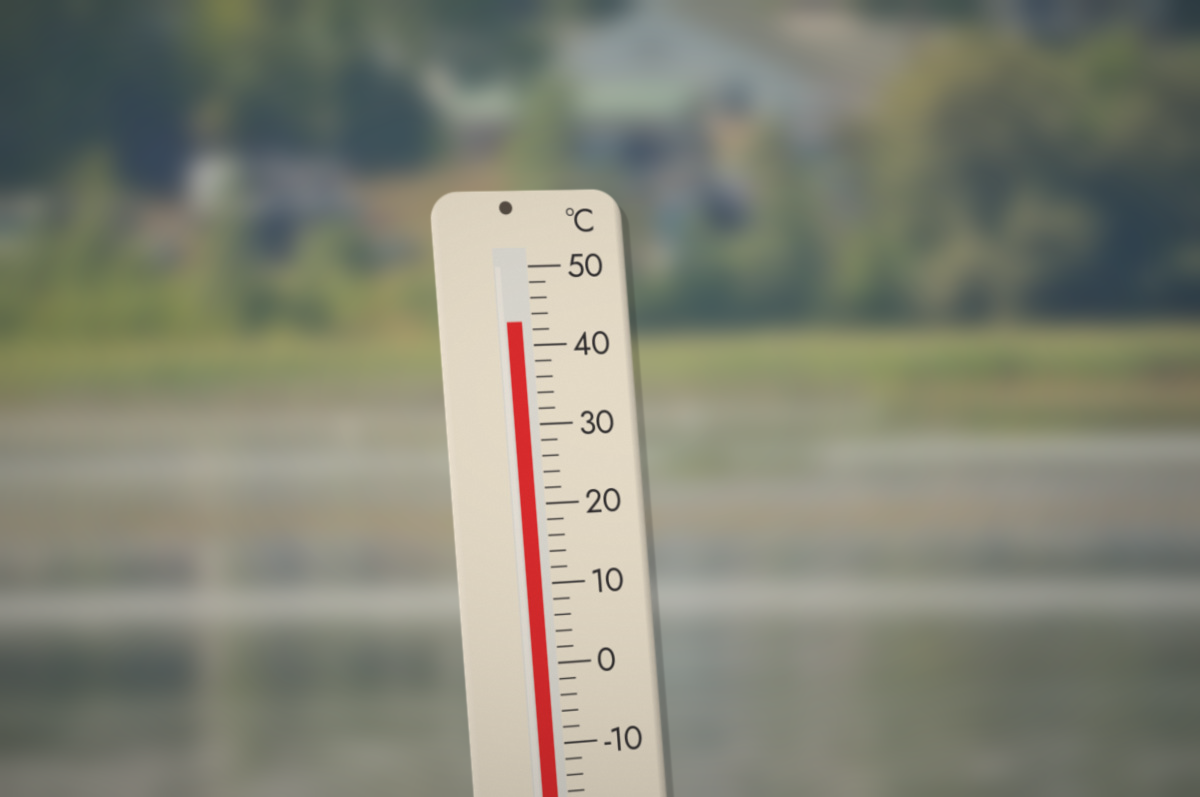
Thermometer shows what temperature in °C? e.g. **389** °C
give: **43** °C
